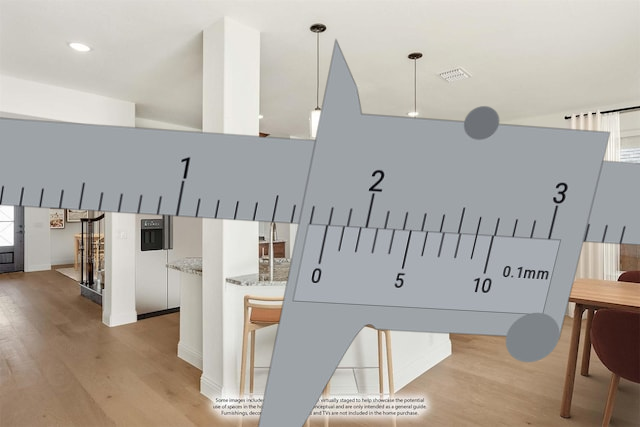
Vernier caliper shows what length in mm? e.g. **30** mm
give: **17.9** mm
